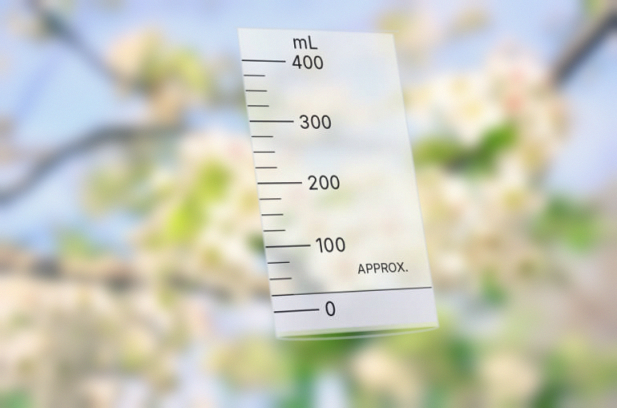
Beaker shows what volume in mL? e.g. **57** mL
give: **25** mL
